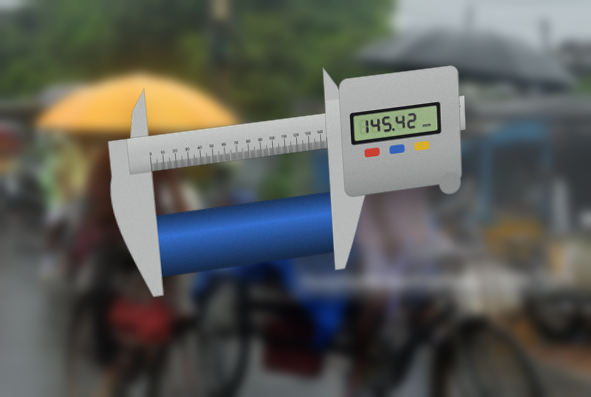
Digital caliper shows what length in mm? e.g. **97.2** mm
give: **145.42** mm
